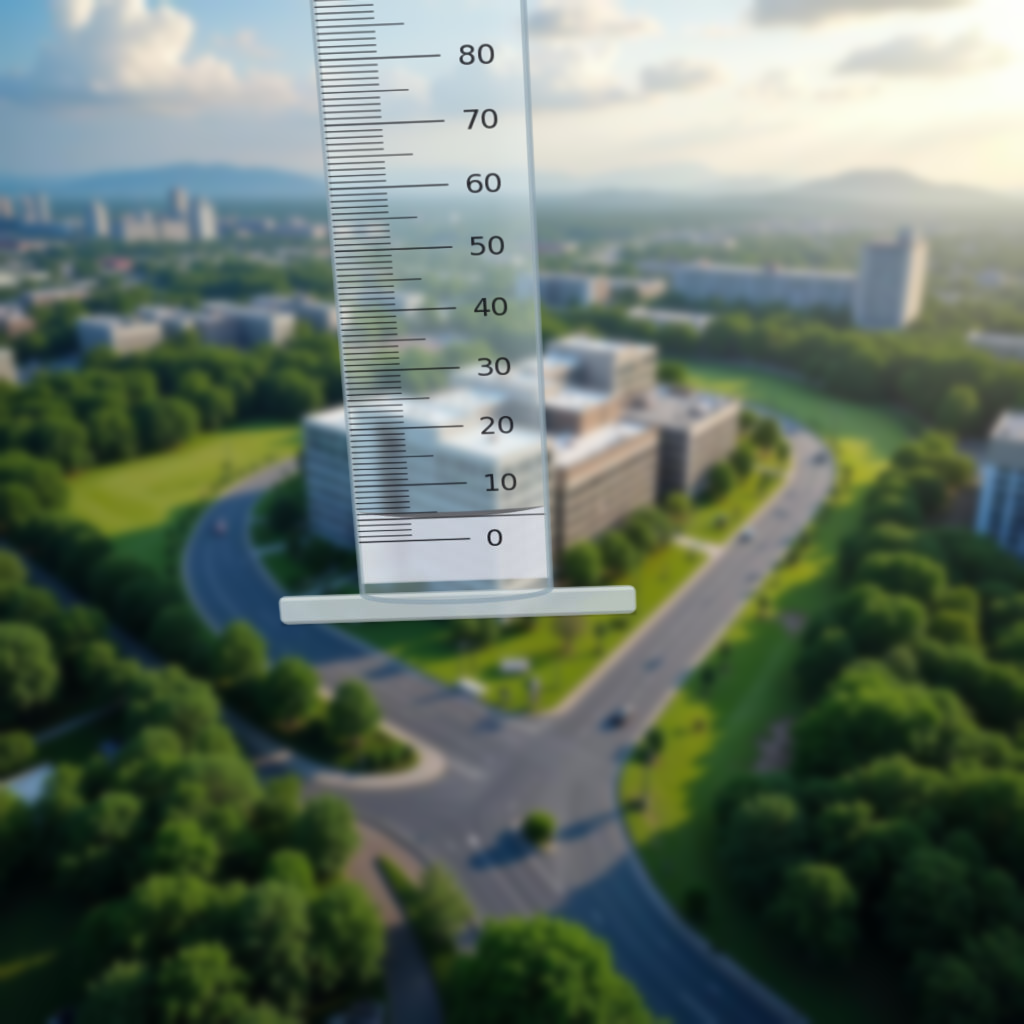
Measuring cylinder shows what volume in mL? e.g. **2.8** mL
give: **4** mL
